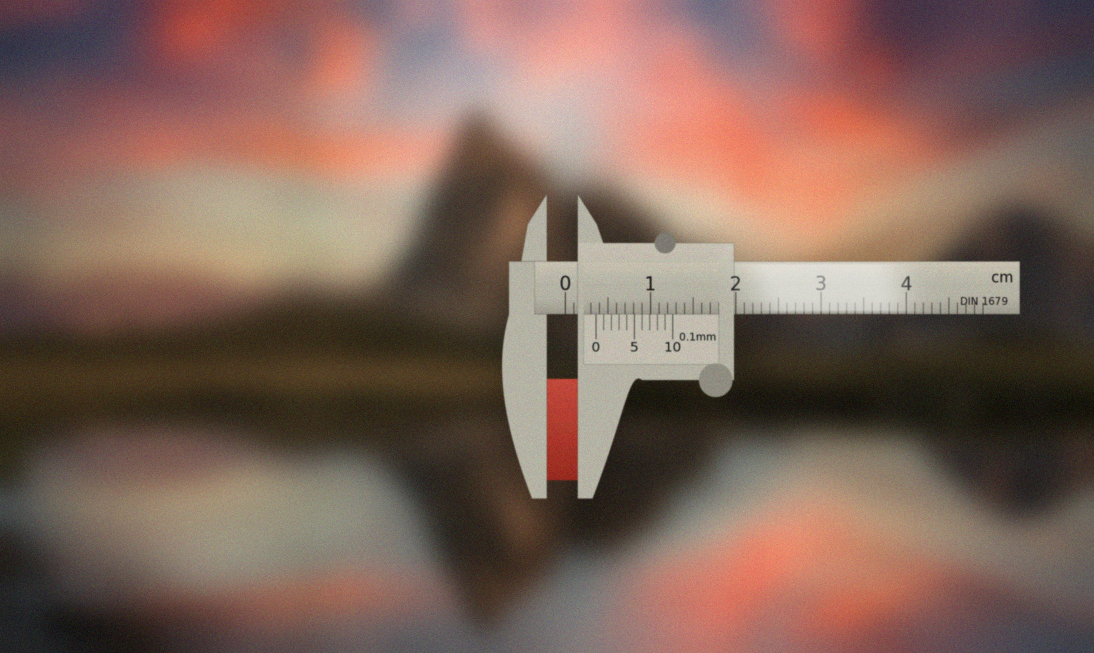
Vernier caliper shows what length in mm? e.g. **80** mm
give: **3.6** mm
